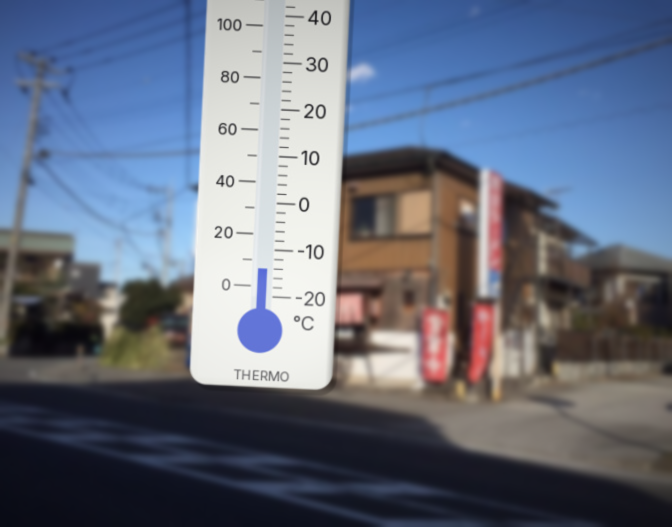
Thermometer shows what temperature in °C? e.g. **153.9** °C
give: **-14** °C
